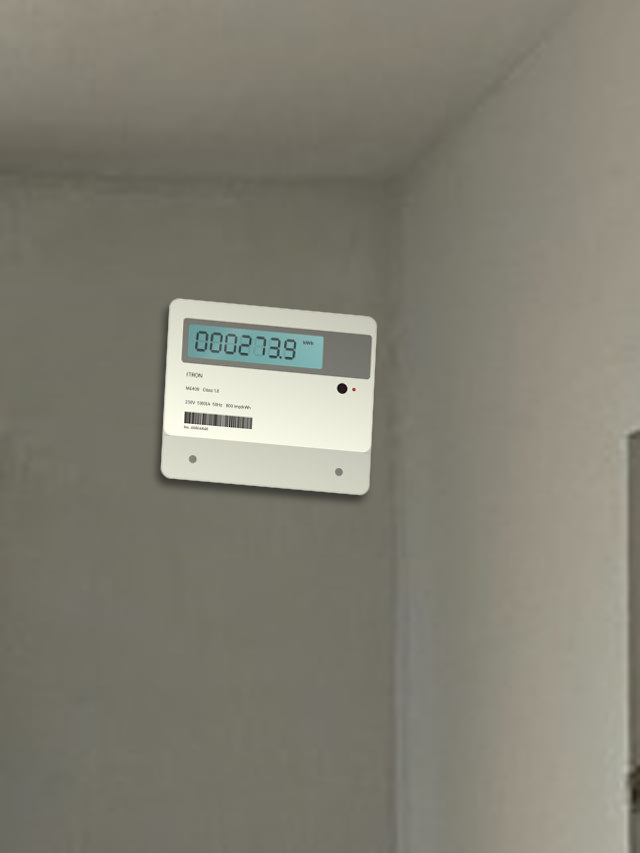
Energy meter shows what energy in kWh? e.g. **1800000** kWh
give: **273.9** kWh
